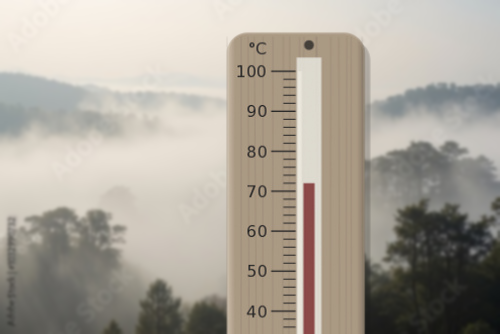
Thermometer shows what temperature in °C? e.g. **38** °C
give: **72** °C
